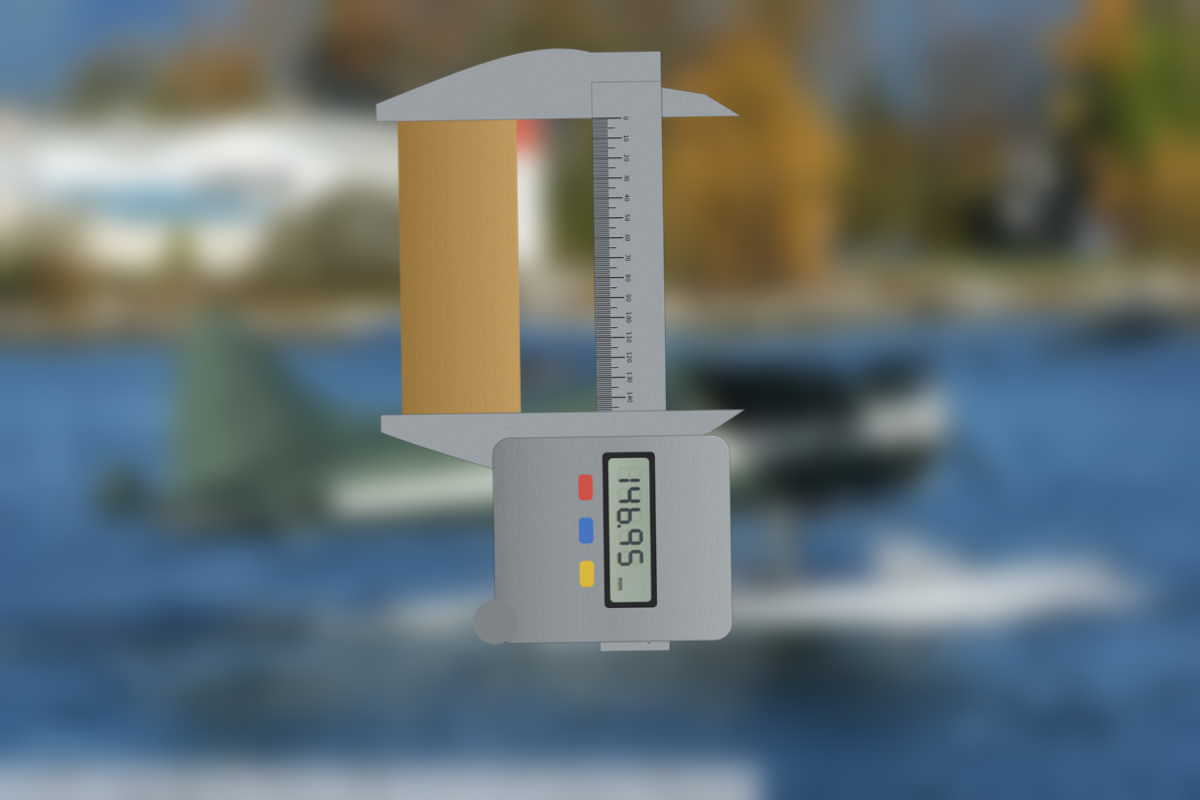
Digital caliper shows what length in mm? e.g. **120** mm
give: **146.95** mm
